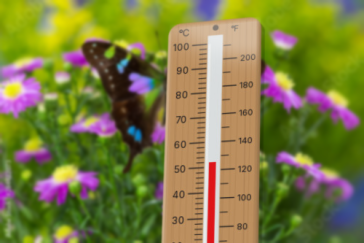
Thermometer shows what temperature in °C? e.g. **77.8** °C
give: **52** °C
